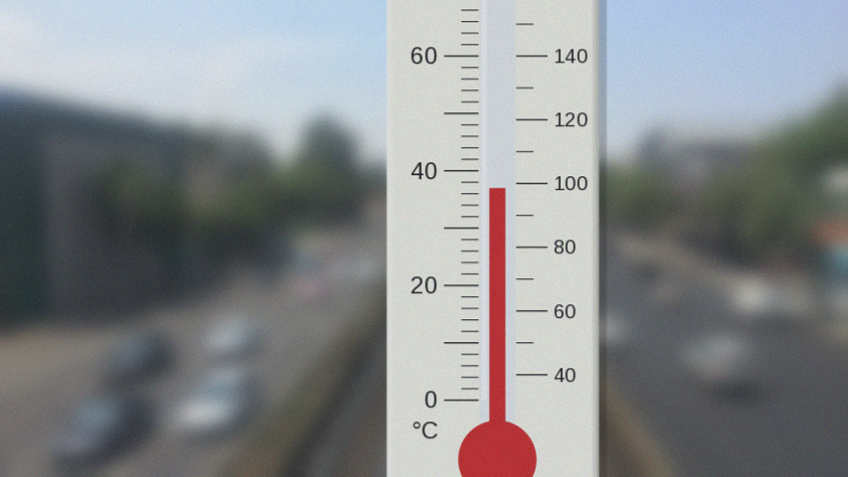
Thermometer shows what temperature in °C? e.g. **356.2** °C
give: **37** °C
